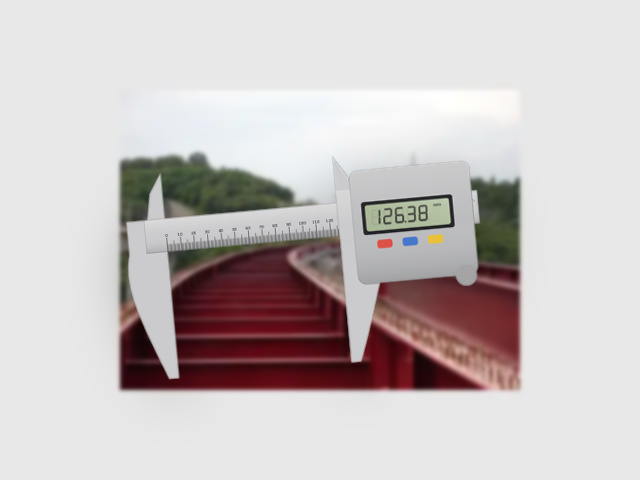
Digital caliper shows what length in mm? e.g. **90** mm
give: **126.38** mm
